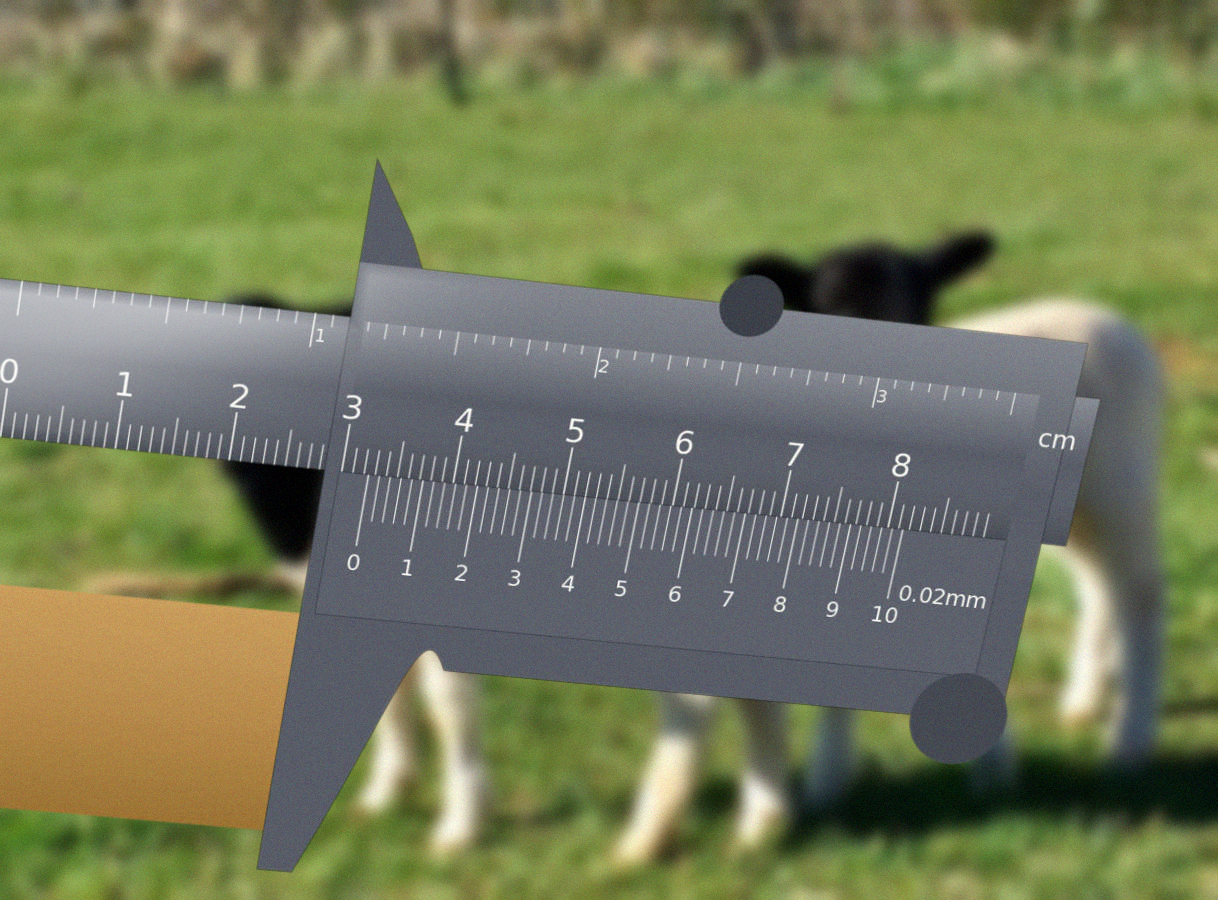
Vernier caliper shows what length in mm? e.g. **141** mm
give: **32.4** mm
